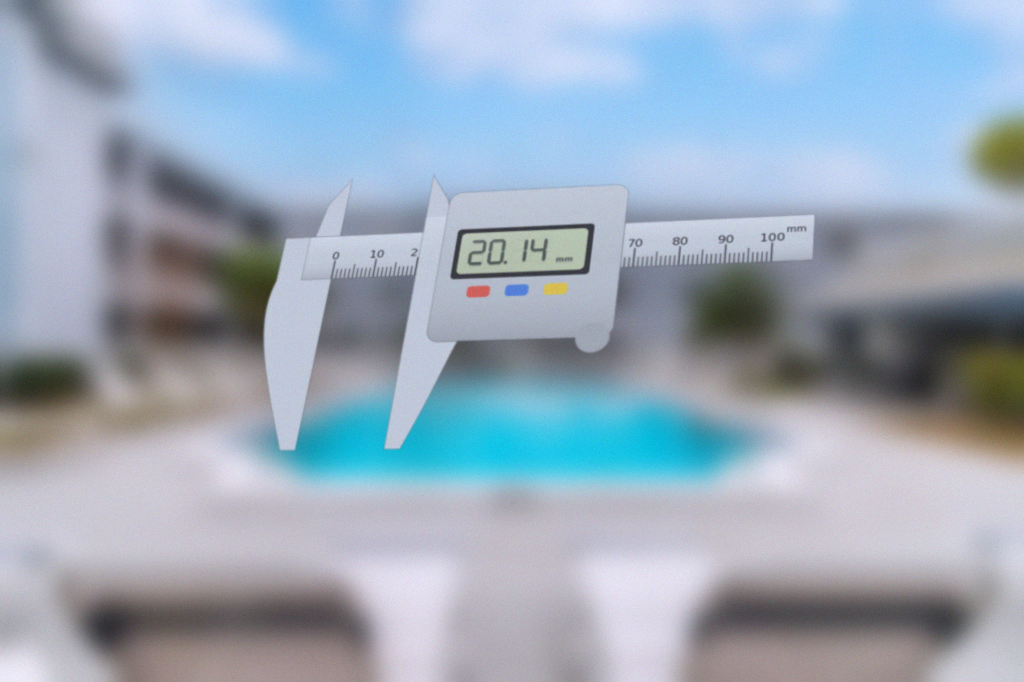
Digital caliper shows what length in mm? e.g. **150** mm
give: **20.14** mm
